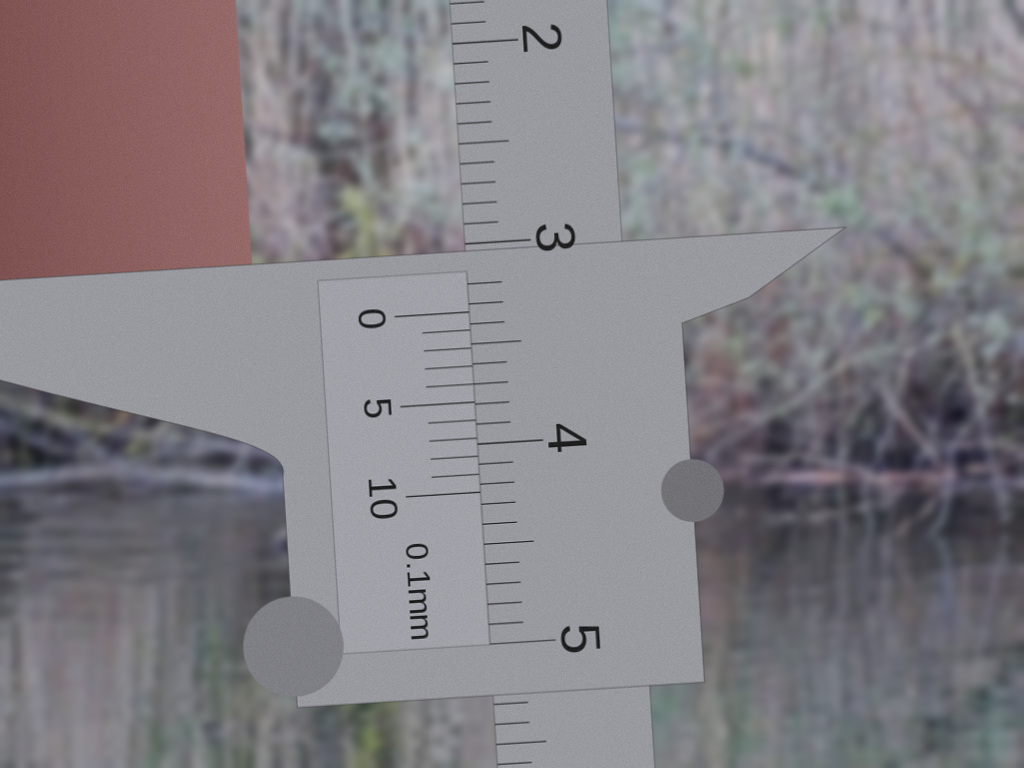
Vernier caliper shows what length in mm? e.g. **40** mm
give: **33.4** mm
